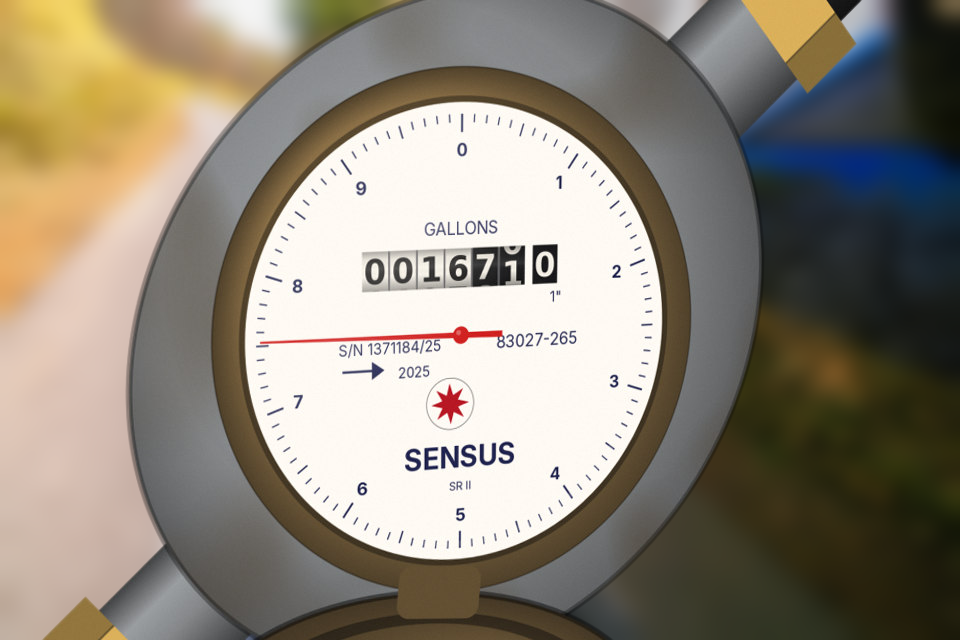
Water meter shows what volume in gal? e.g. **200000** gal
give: **16707.5** gal
